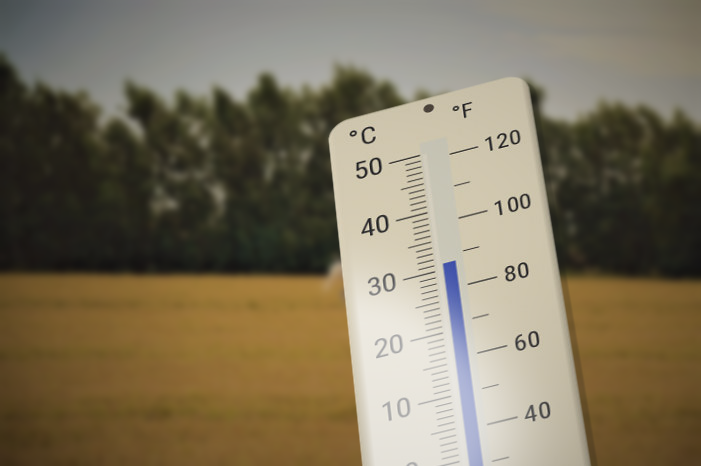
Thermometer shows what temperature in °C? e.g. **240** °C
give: **31** °C
